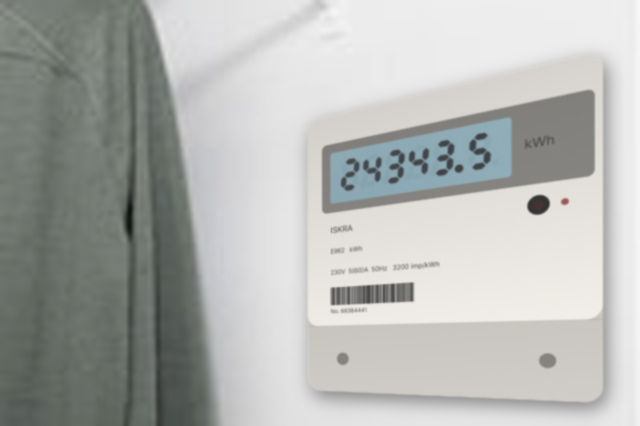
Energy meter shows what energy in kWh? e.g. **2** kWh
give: **24343.5** kWh
